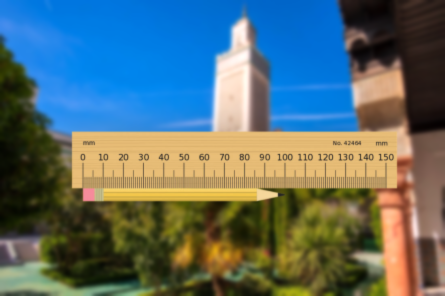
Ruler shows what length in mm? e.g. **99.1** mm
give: **100** mm
